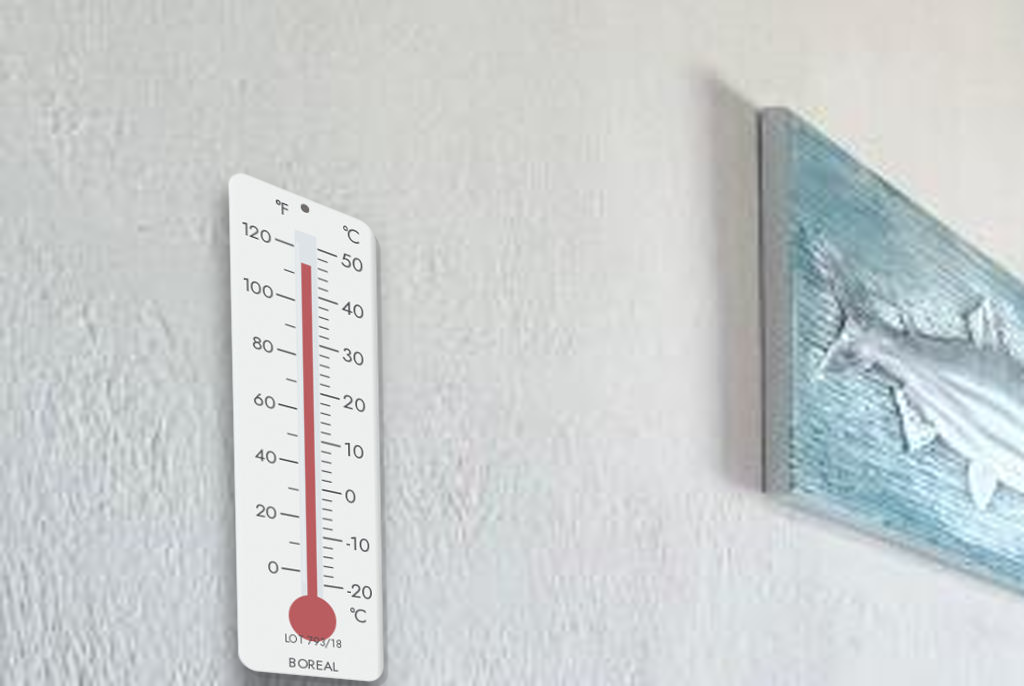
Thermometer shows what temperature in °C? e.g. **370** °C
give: **46** °C
